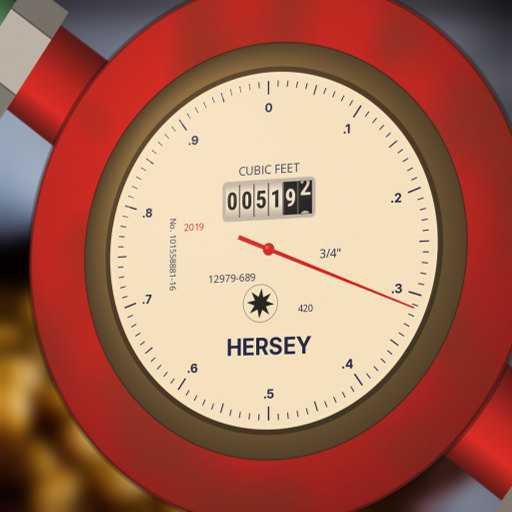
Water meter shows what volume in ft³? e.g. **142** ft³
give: **5192.31** ft³
